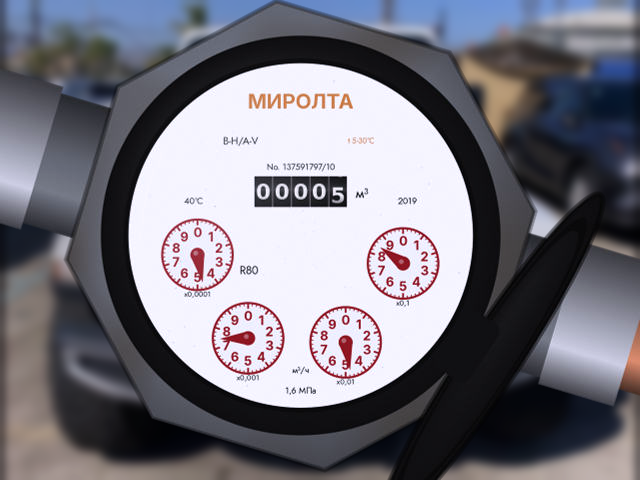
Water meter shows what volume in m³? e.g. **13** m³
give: **4.8474** m³
